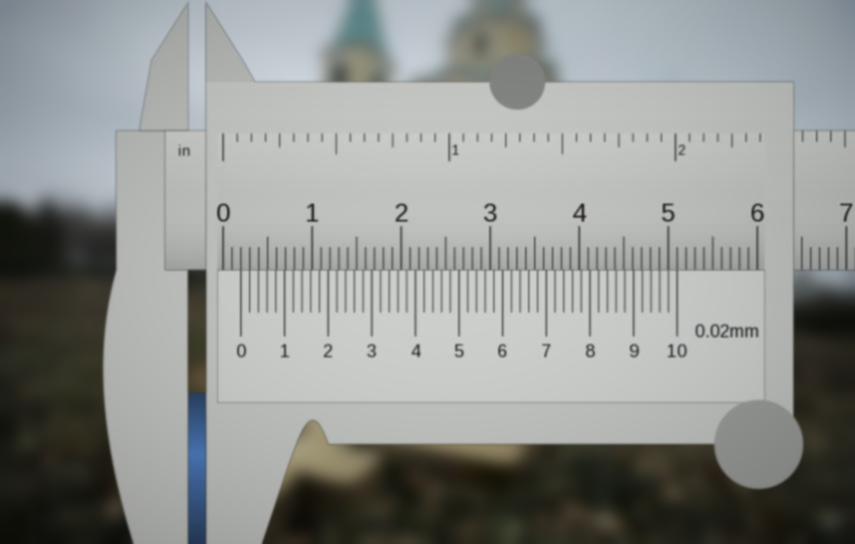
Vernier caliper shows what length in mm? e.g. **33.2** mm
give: **2.0** mm
